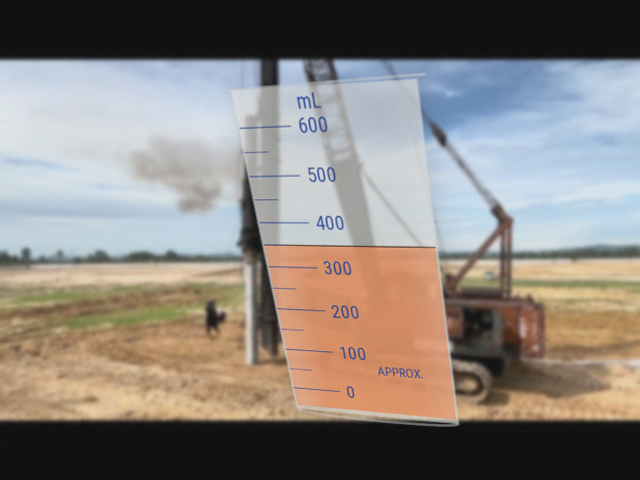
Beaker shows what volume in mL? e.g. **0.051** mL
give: **350** mL
